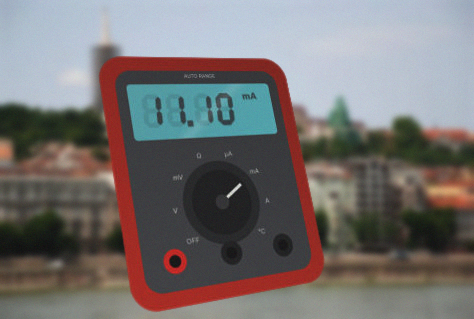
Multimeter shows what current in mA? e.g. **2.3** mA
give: **11.10** mA
